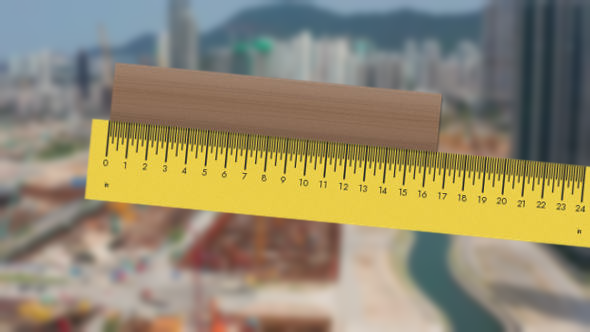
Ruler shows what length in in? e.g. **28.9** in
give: **16.5** in
